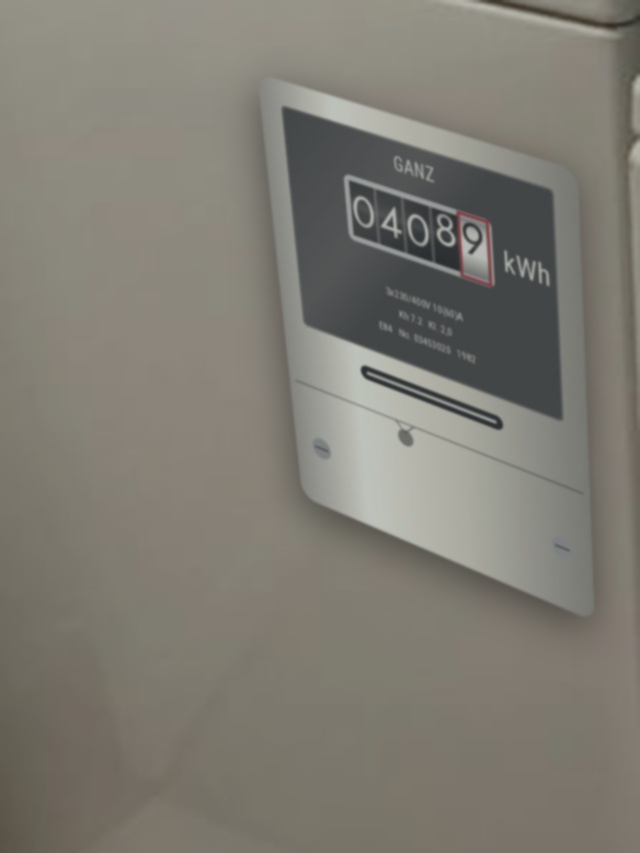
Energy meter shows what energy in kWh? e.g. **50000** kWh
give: **408.9** kWh
